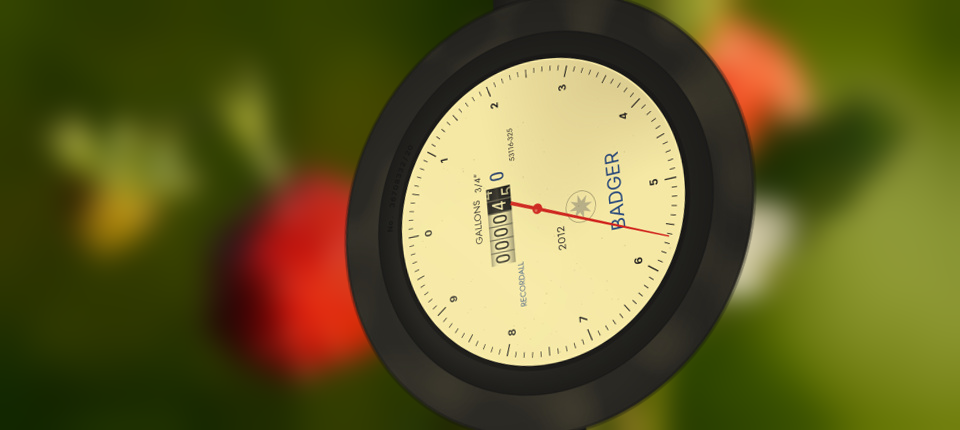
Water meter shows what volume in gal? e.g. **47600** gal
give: **445.6** gal
